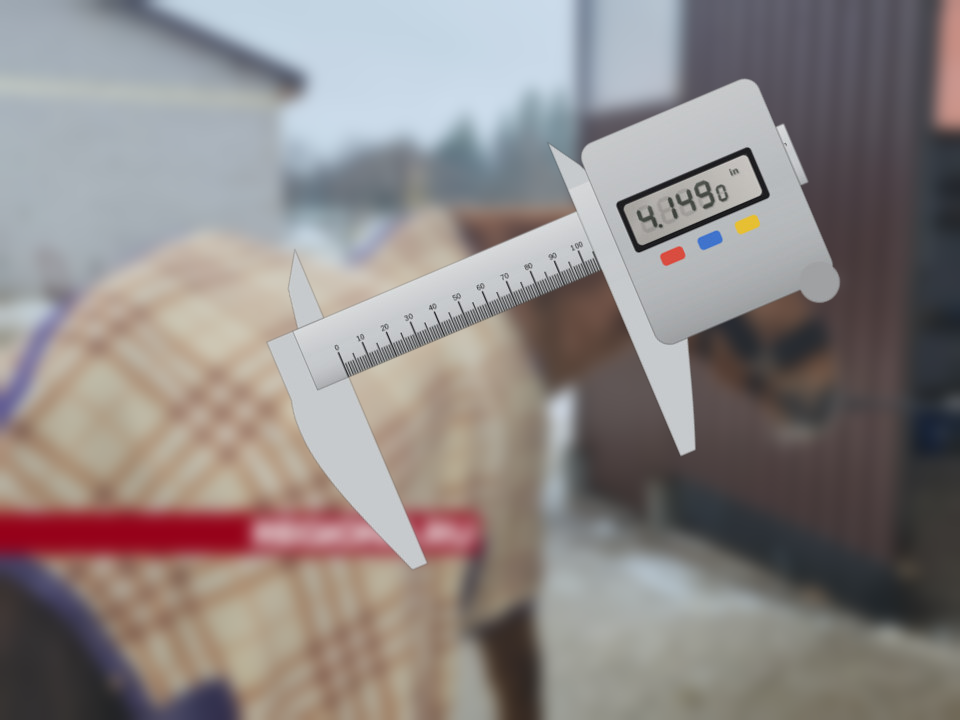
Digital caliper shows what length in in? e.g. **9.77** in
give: **4.1490** in
